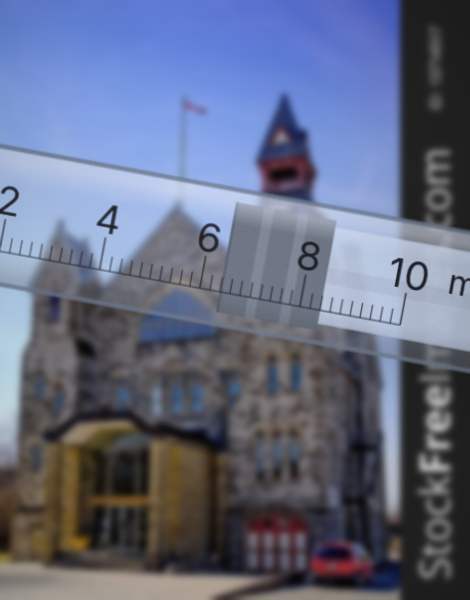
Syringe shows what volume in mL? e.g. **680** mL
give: **6.4** mL
